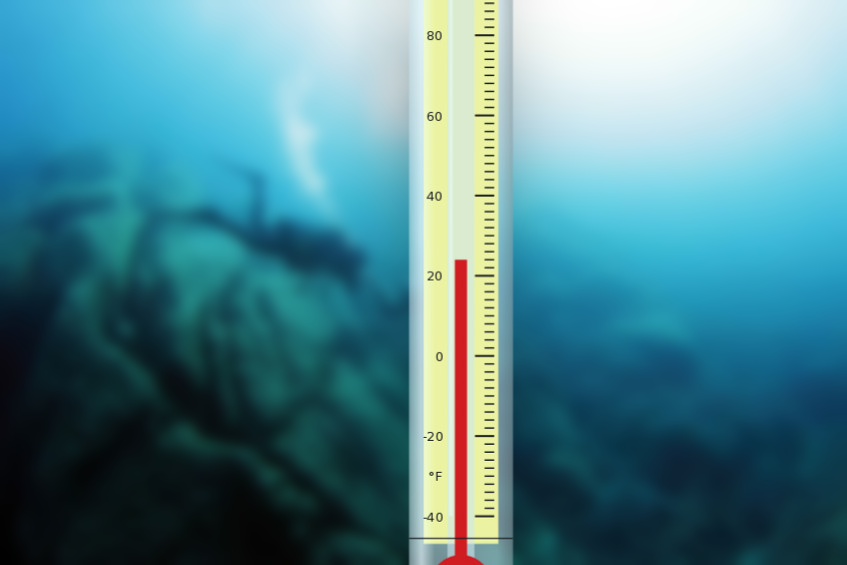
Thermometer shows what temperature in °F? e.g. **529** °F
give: **24** °F
